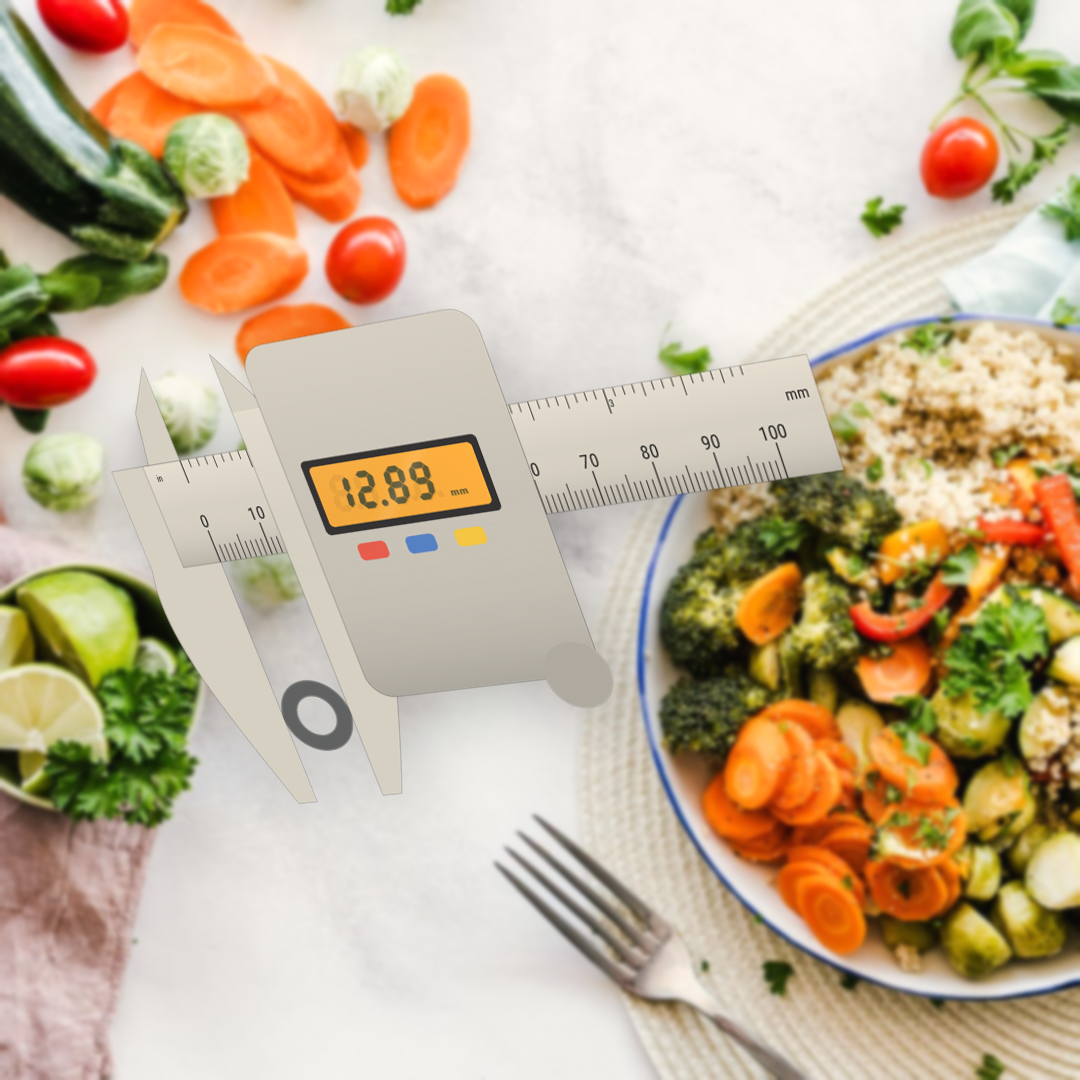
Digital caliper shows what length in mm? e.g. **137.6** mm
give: **12.89** mm
